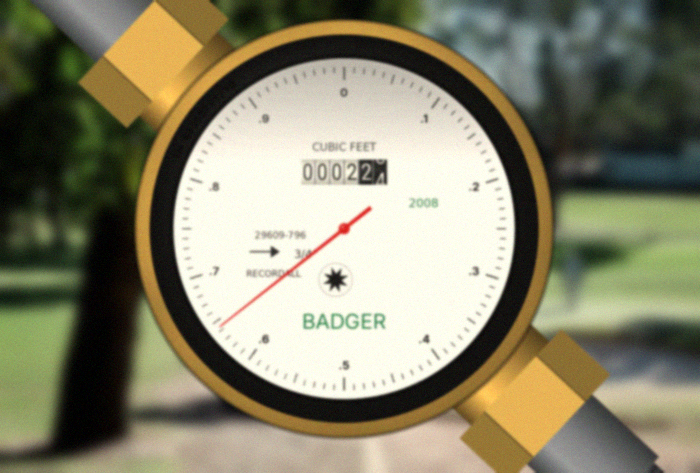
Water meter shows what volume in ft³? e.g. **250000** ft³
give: **223.64** ft³
